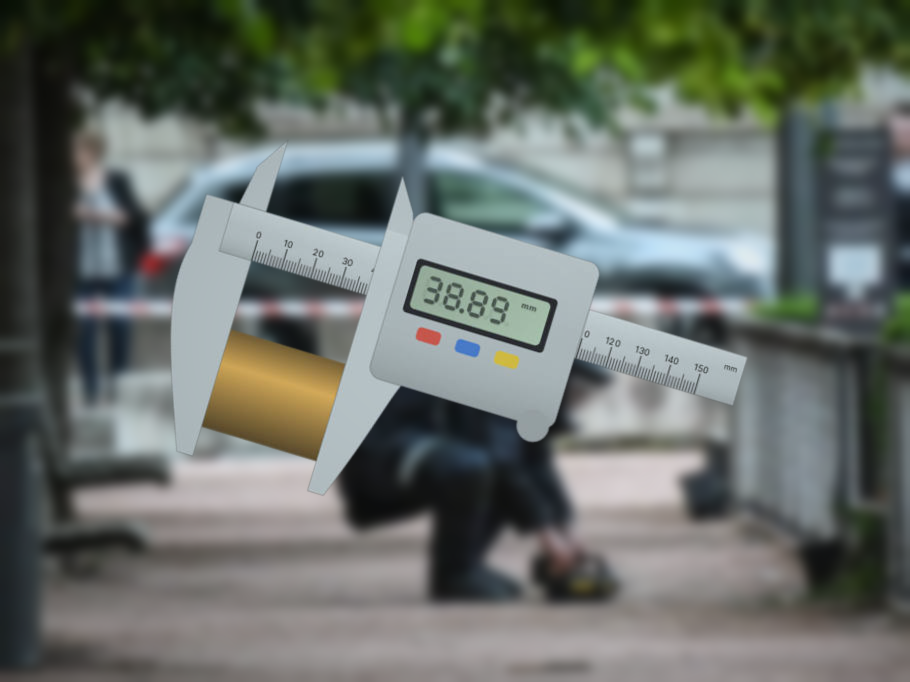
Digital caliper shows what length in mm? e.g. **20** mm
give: **38.89** mm
